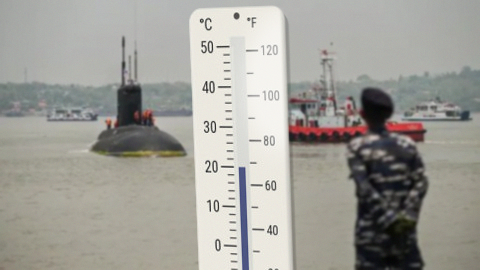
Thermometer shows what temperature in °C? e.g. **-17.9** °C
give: **20** °C
